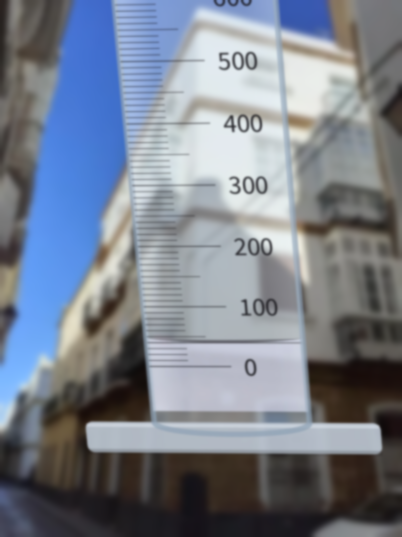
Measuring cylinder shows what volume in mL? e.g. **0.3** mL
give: **40** mL
